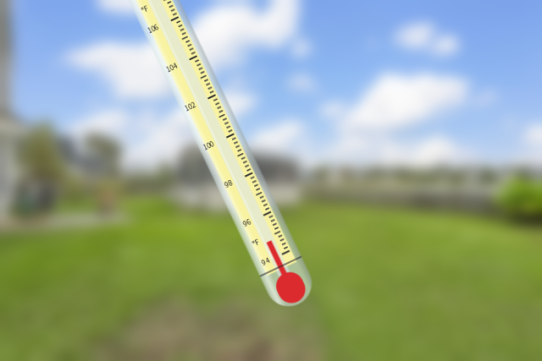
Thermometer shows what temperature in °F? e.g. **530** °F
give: **94.8** °F
